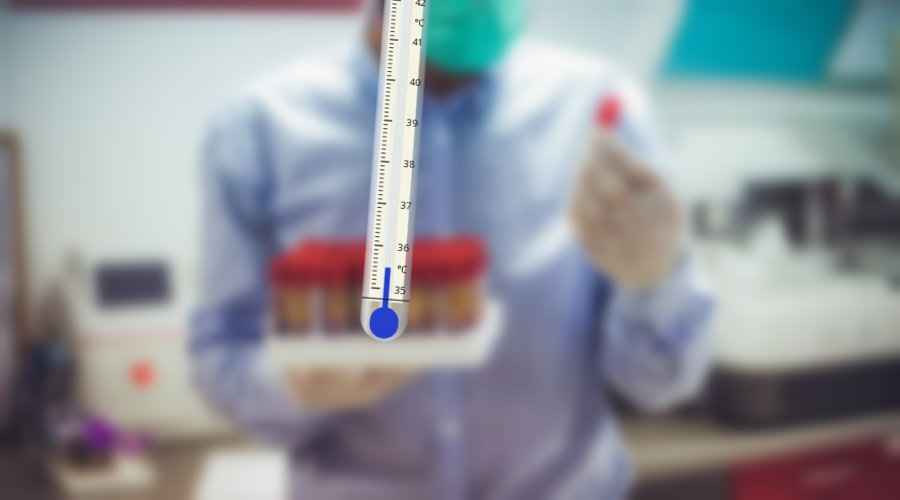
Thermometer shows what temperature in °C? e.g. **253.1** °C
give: **35.5** °C
